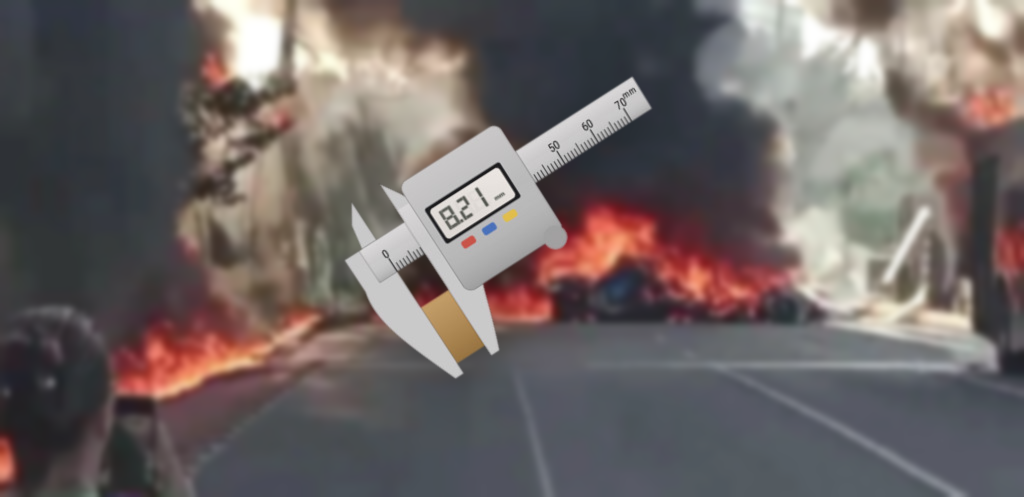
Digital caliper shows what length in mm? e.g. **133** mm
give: **8.21** mm
